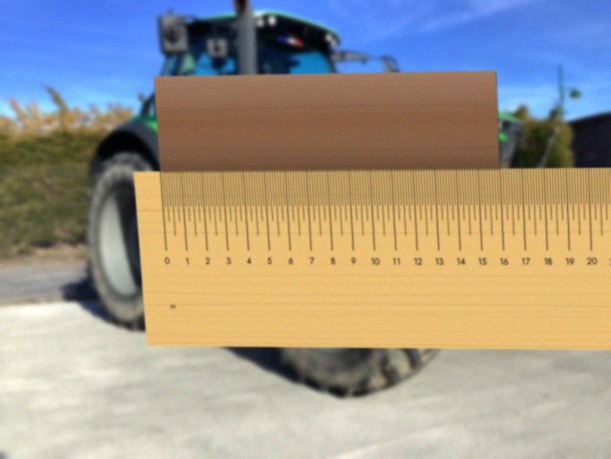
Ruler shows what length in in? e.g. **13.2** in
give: **16** in
